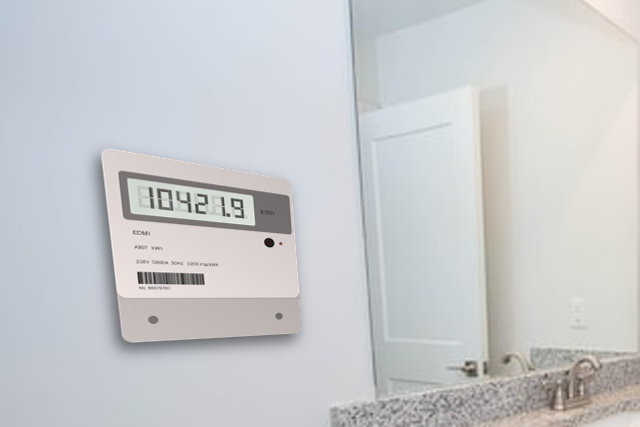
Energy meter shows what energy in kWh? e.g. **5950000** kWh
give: **10421.9** kWh
